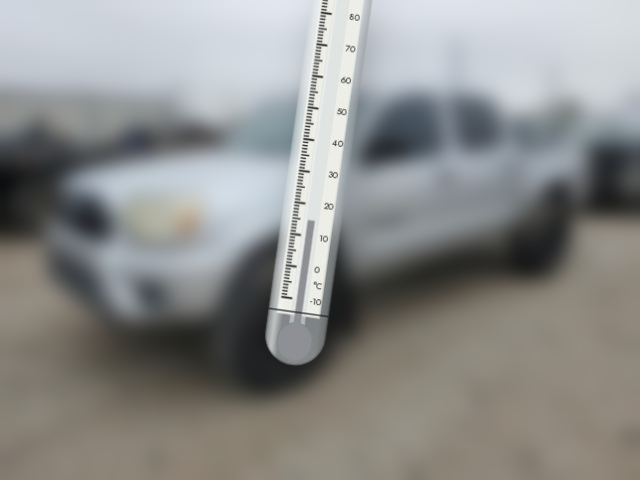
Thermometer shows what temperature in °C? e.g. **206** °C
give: **15** °C
